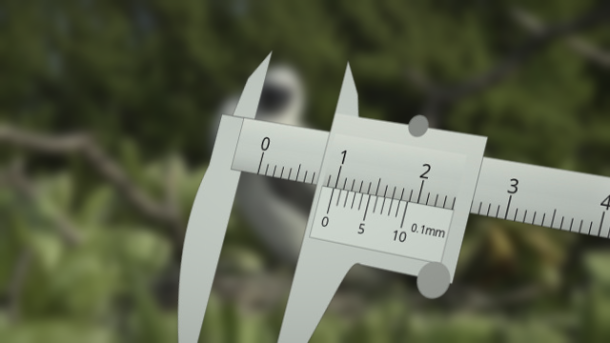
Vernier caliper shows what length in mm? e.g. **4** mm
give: **9.8** mm
